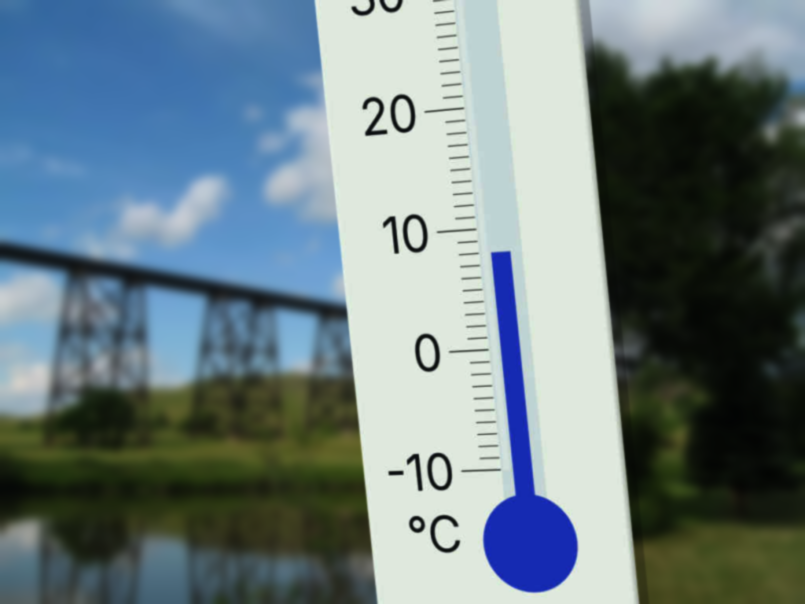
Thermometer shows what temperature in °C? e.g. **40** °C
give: **8** °C
